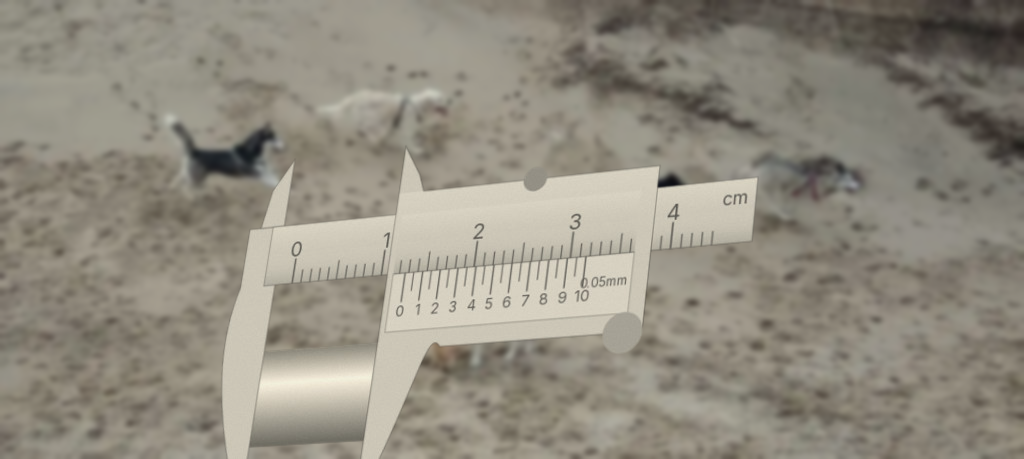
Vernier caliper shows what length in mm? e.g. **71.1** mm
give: **12.6** mm
